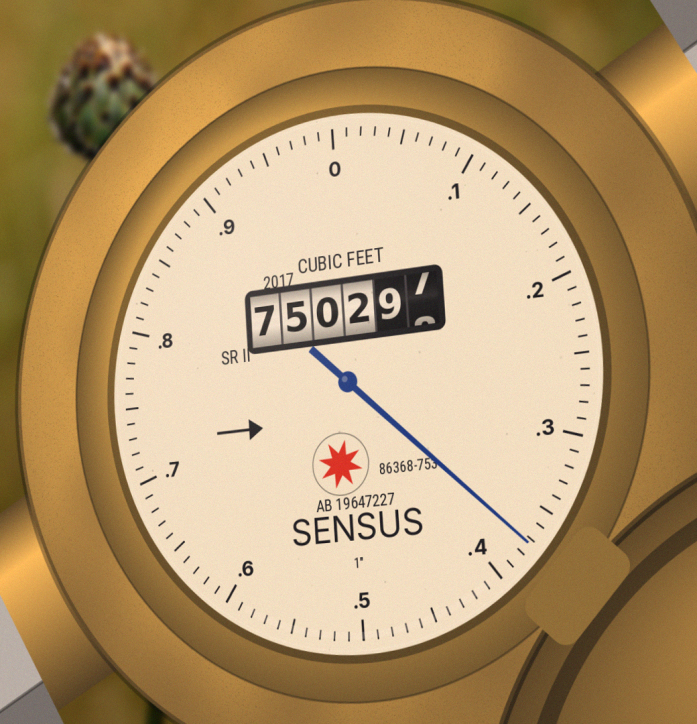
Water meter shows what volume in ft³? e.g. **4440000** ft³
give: **750297.37** ft³
